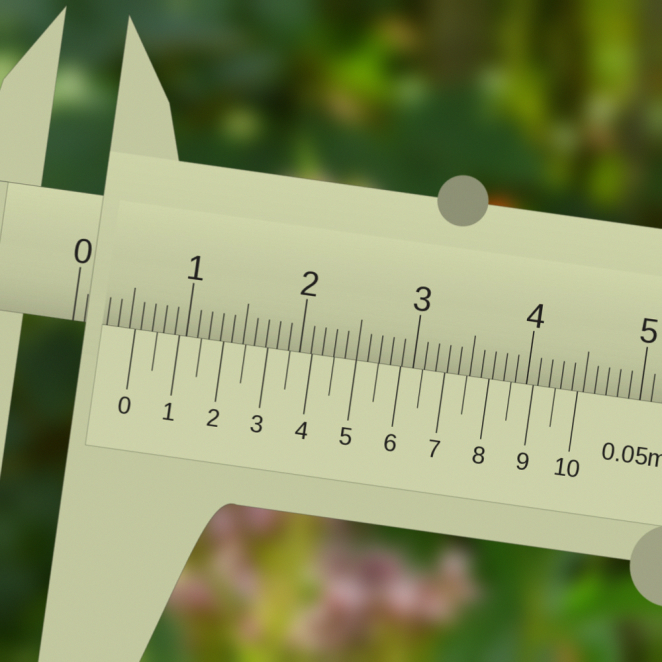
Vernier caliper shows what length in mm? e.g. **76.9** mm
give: **5.5** mm
